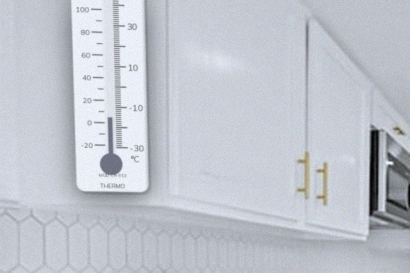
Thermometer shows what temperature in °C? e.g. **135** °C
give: **-15** °C
